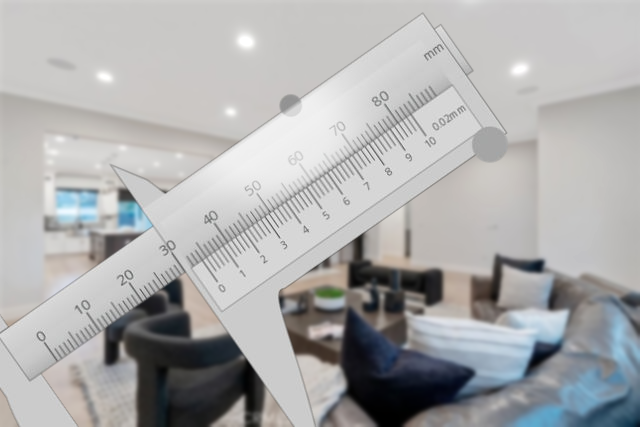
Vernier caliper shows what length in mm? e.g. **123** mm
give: **34.0** mm
